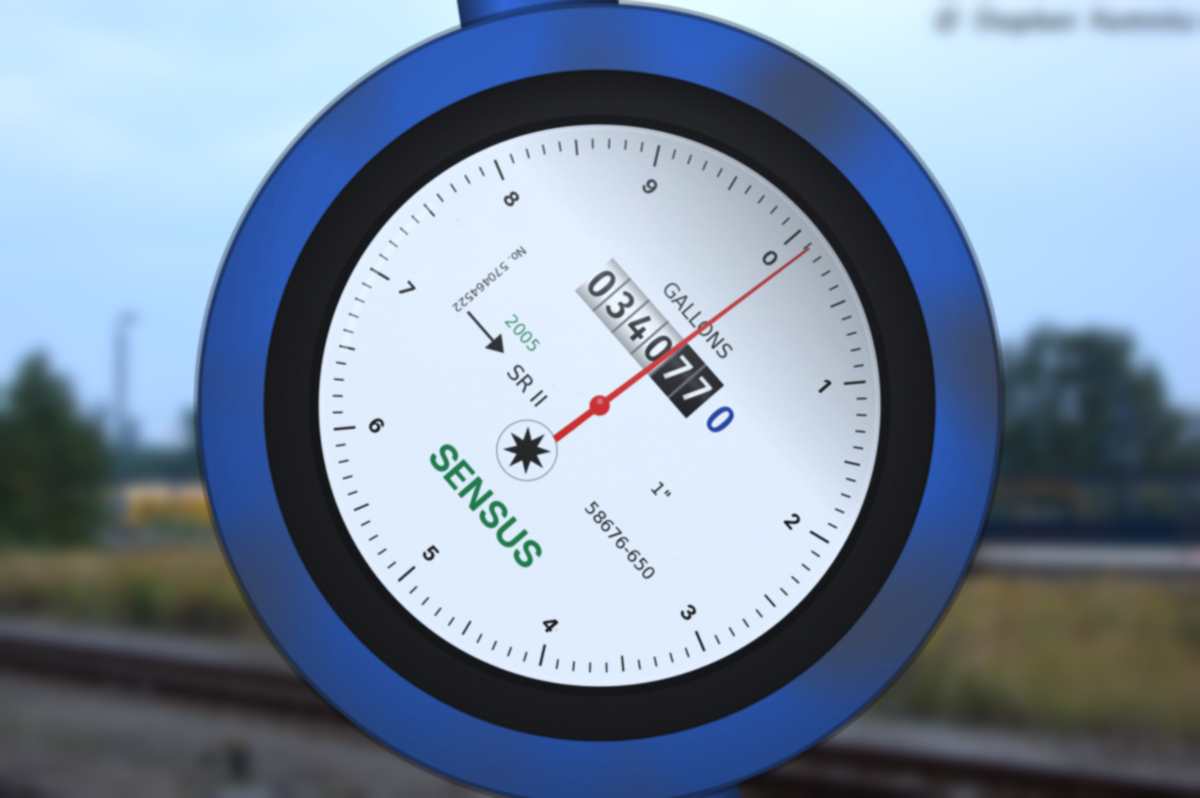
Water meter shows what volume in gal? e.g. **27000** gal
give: **340770.1** gal
